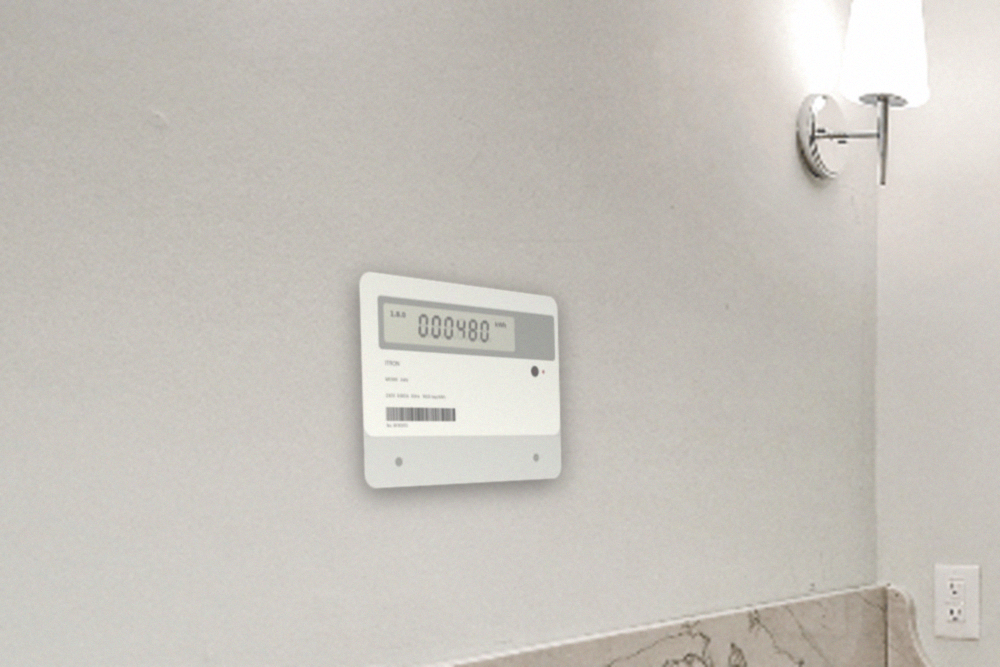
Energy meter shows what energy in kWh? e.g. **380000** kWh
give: **480** kWh
